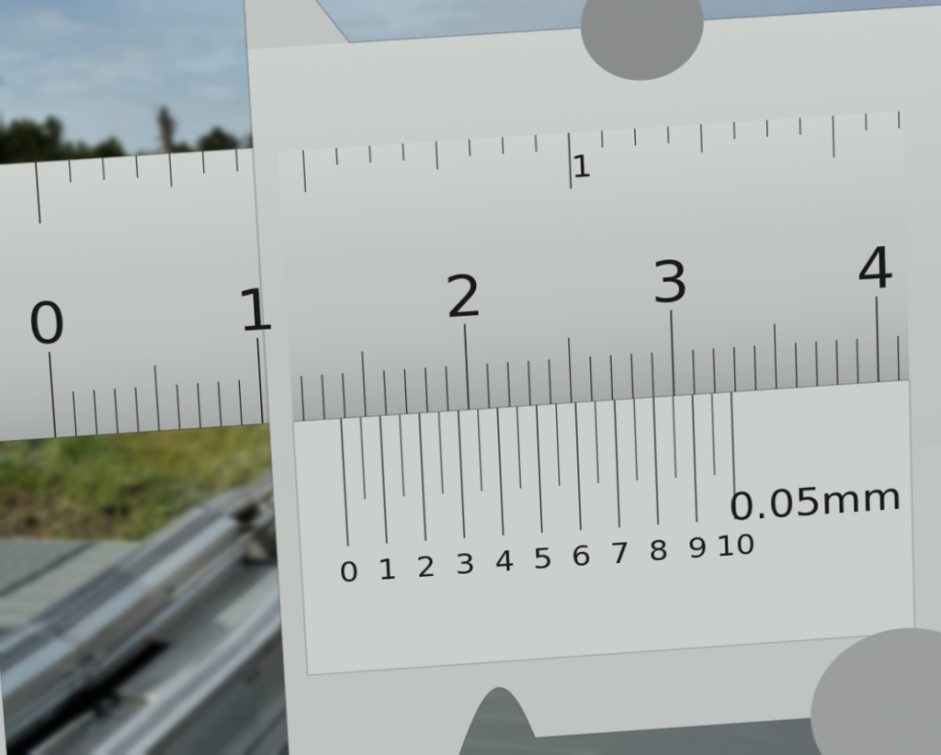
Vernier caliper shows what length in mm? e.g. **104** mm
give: **13.8** mm
